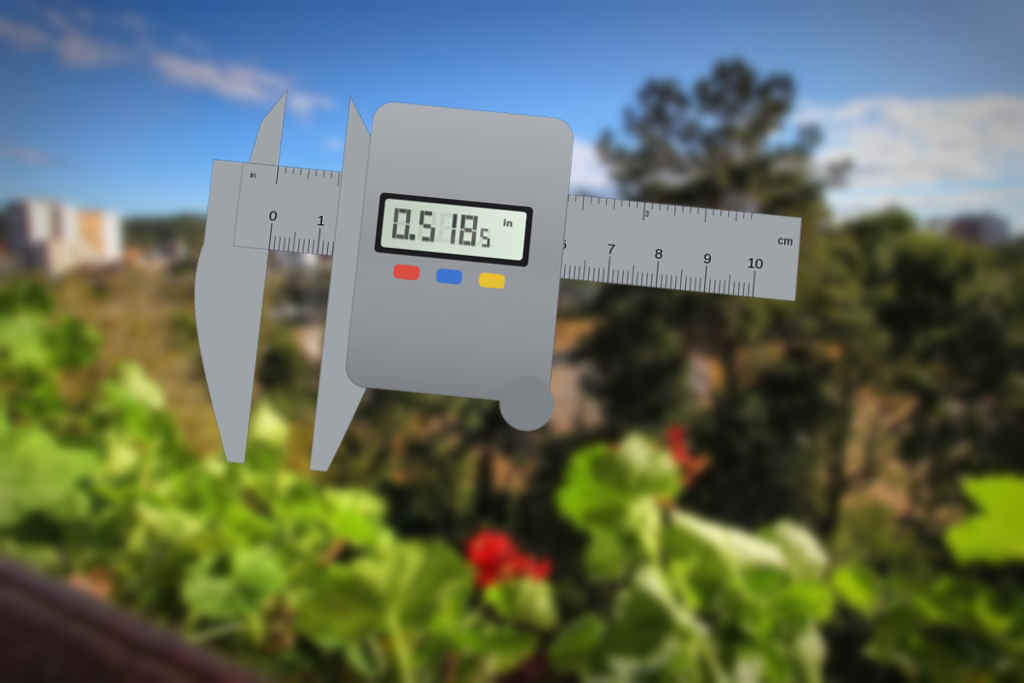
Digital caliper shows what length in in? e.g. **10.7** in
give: **0.5185** in
